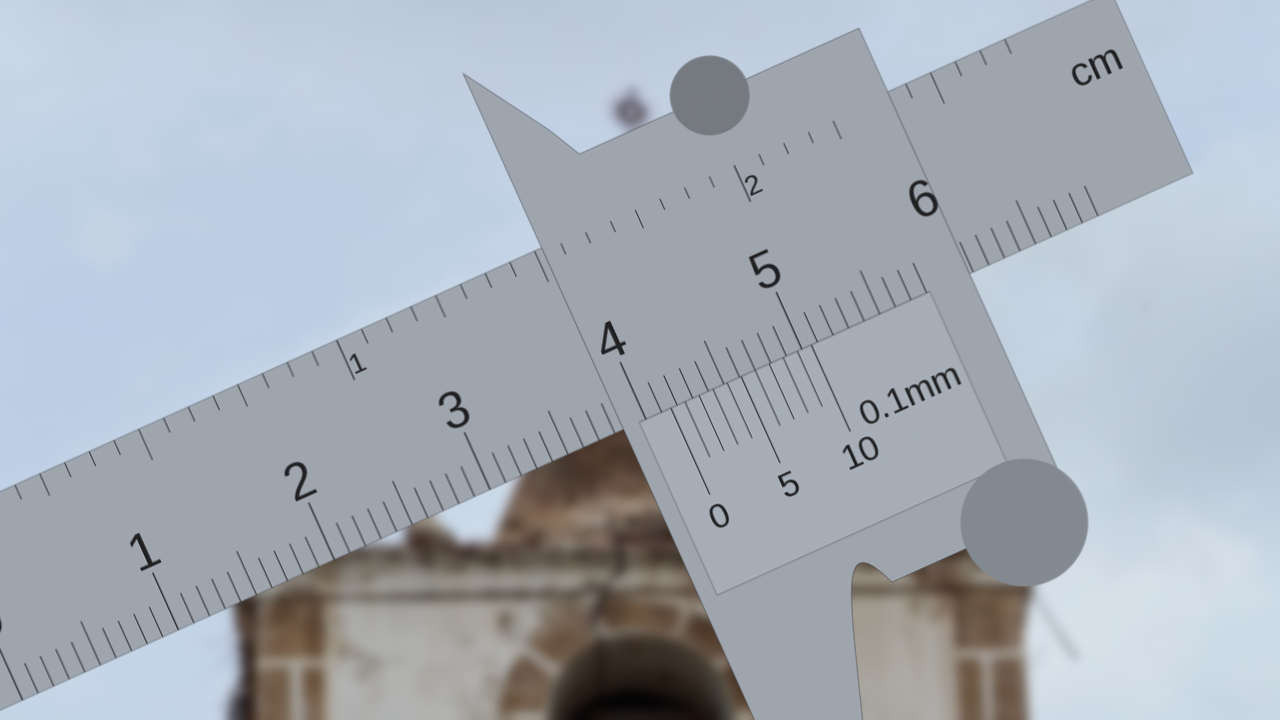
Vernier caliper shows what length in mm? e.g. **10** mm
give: **41.6** mm
